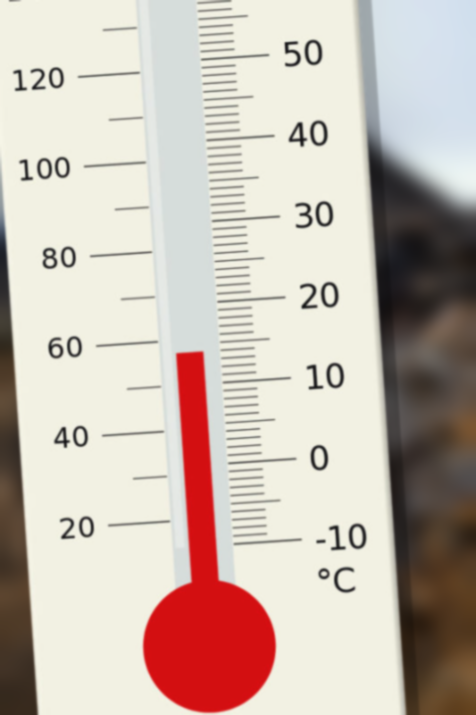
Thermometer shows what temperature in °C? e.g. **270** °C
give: **14** °C
